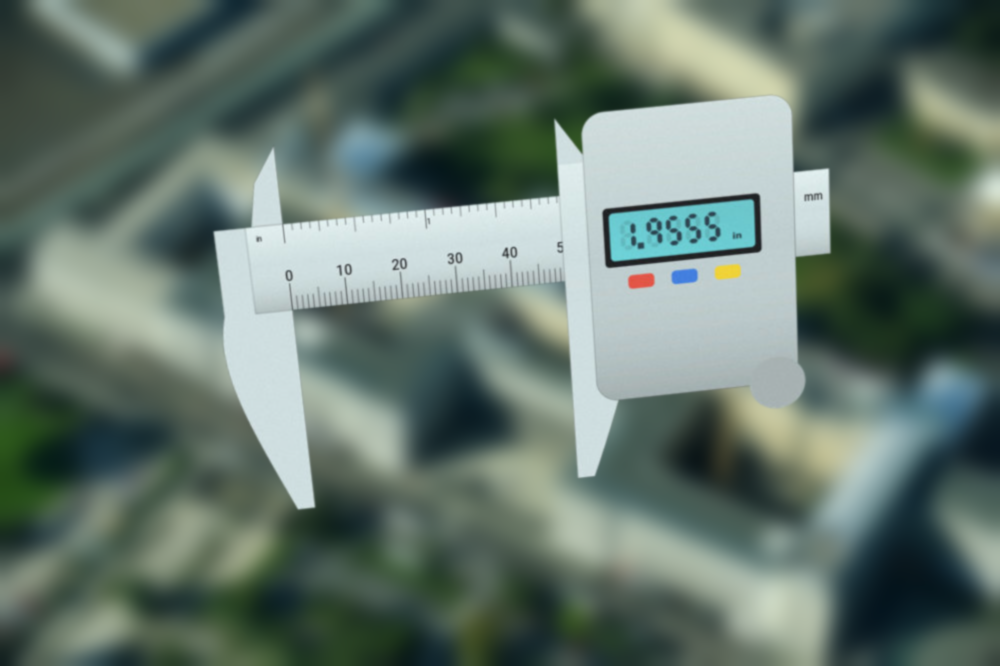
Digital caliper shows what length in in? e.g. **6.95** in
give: **1.9555** in
